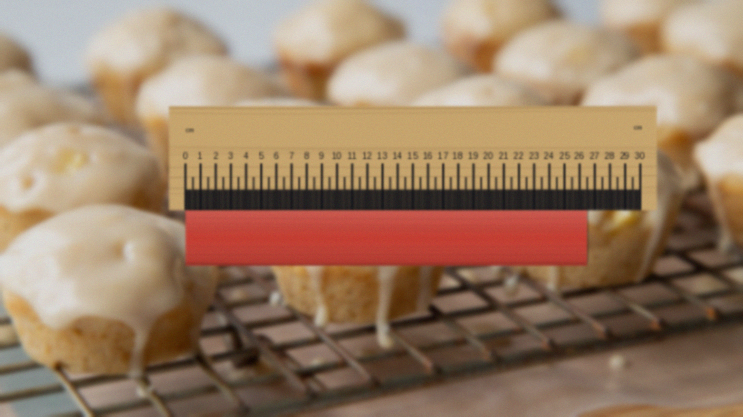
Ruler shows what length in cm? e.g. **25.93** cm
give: **26.5** cm
